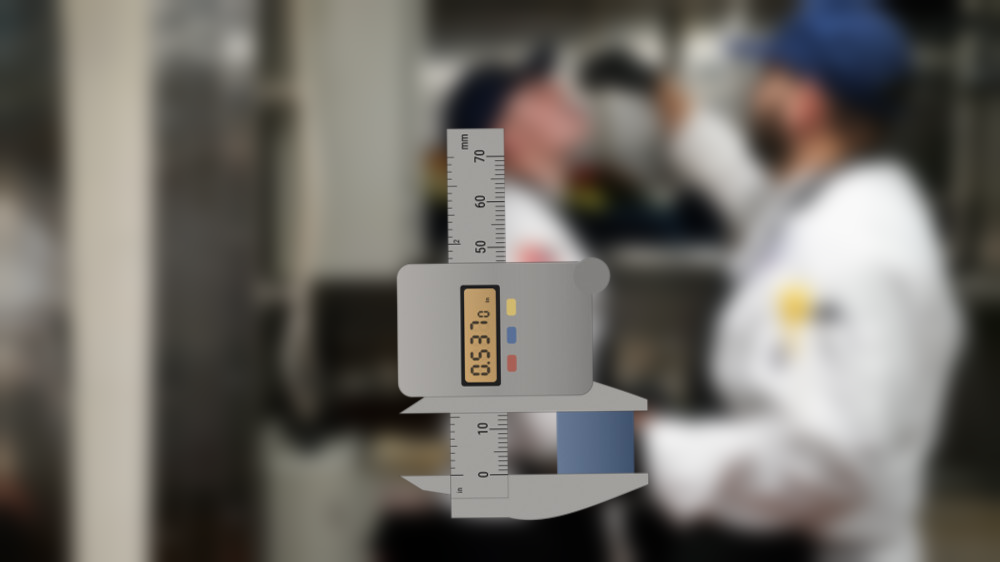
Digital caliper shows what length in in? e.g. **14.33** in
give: **0.5370** in
